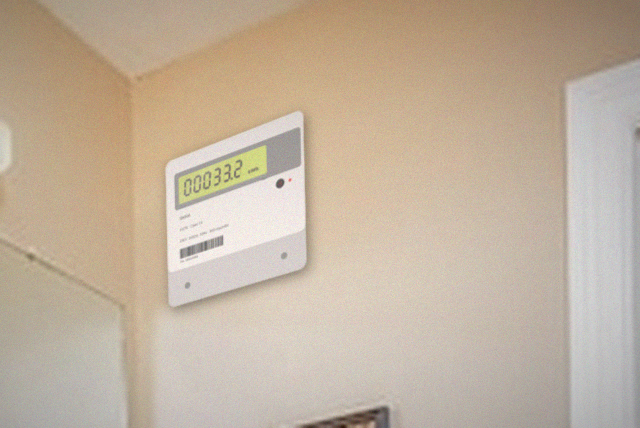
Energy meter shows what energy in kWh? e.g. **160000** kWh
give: **33.2** kWh
